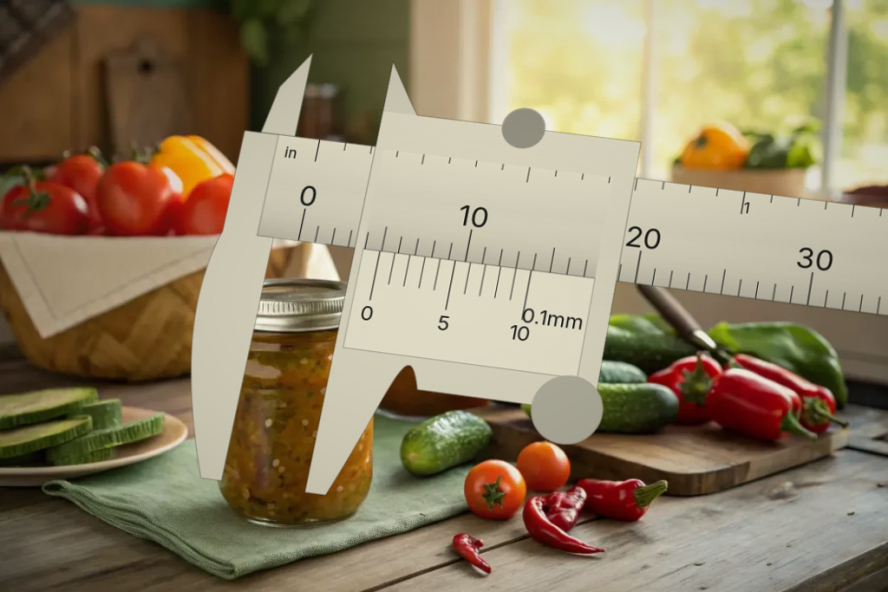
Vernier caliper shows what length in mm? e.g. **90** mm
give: **4.9** mm
